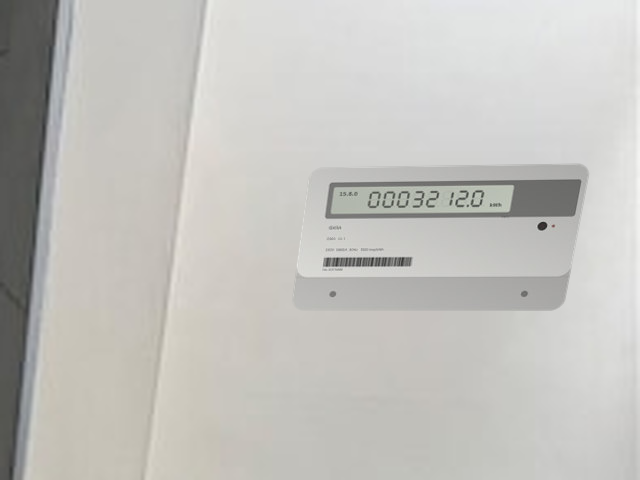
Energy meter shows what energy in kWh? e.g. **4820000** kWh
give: **3212.0** kWh
